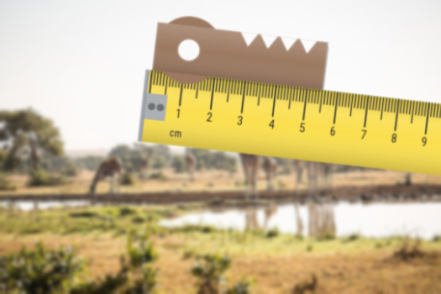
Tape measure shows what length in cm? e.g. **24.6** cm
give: **5.5** cm
